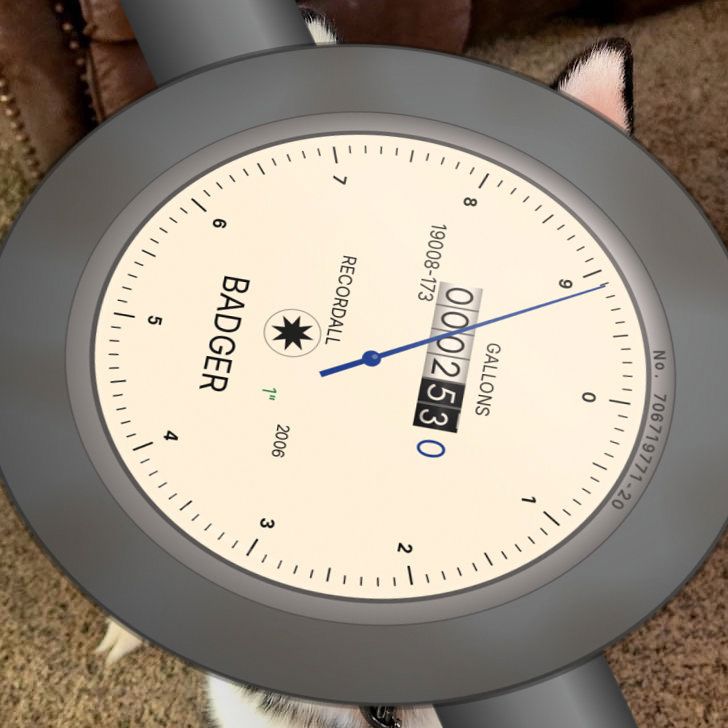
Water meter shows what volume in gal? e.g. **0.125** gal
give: **2529.1** gal
